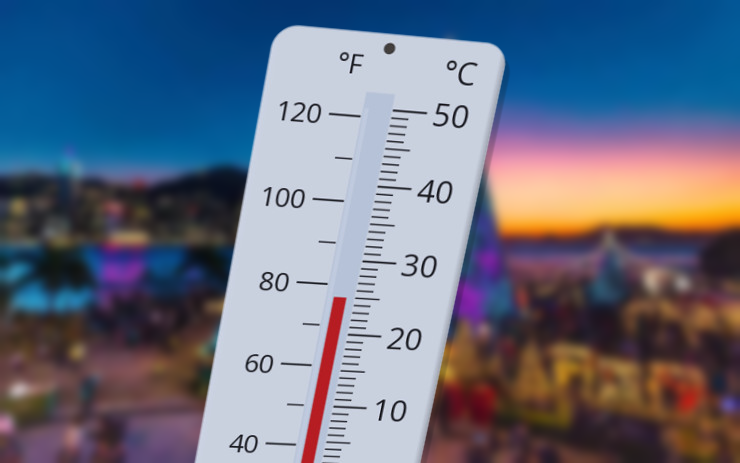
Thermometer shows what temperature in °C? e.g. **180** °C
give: **25** °C
